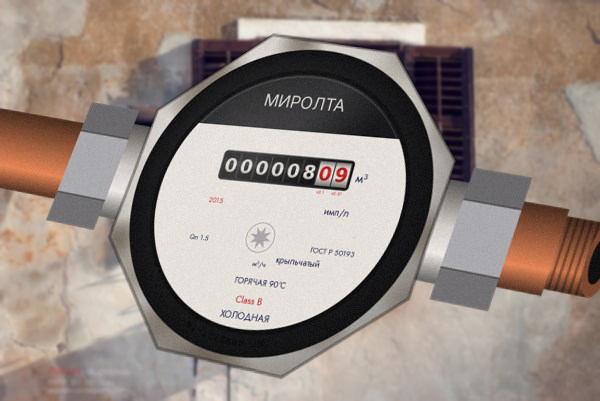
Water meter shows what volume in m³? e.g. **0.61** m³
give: **8.09** m³
